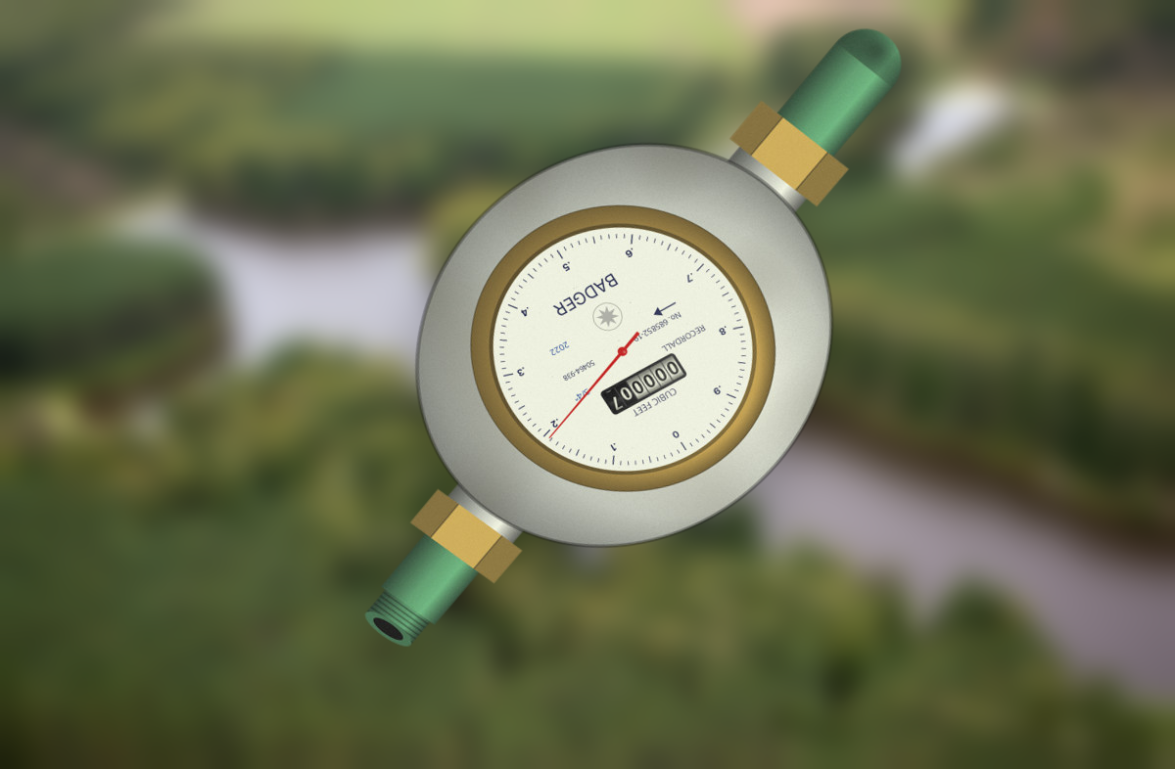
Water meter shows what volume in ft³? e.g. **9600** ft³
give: **7.19** ft³
